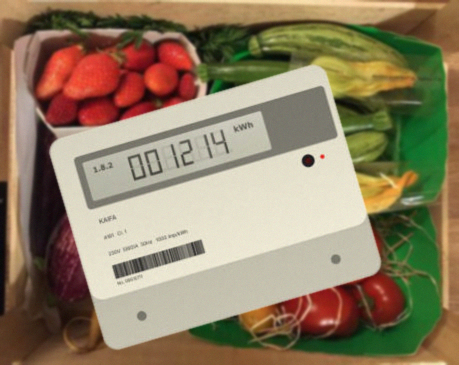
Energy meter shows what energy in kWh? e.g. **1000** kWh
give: **1214** kWh
